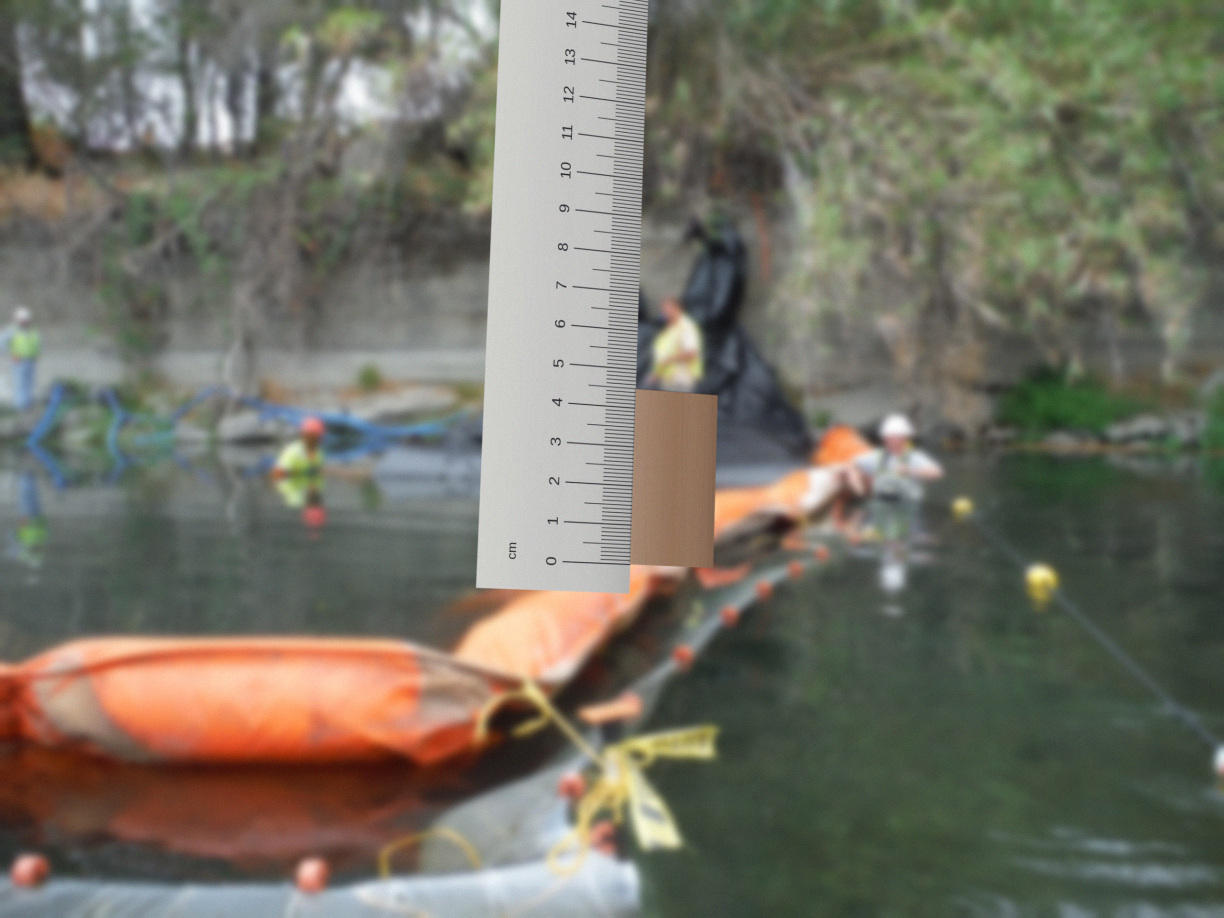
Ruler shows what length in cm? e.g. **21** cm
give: **4.5** cm
